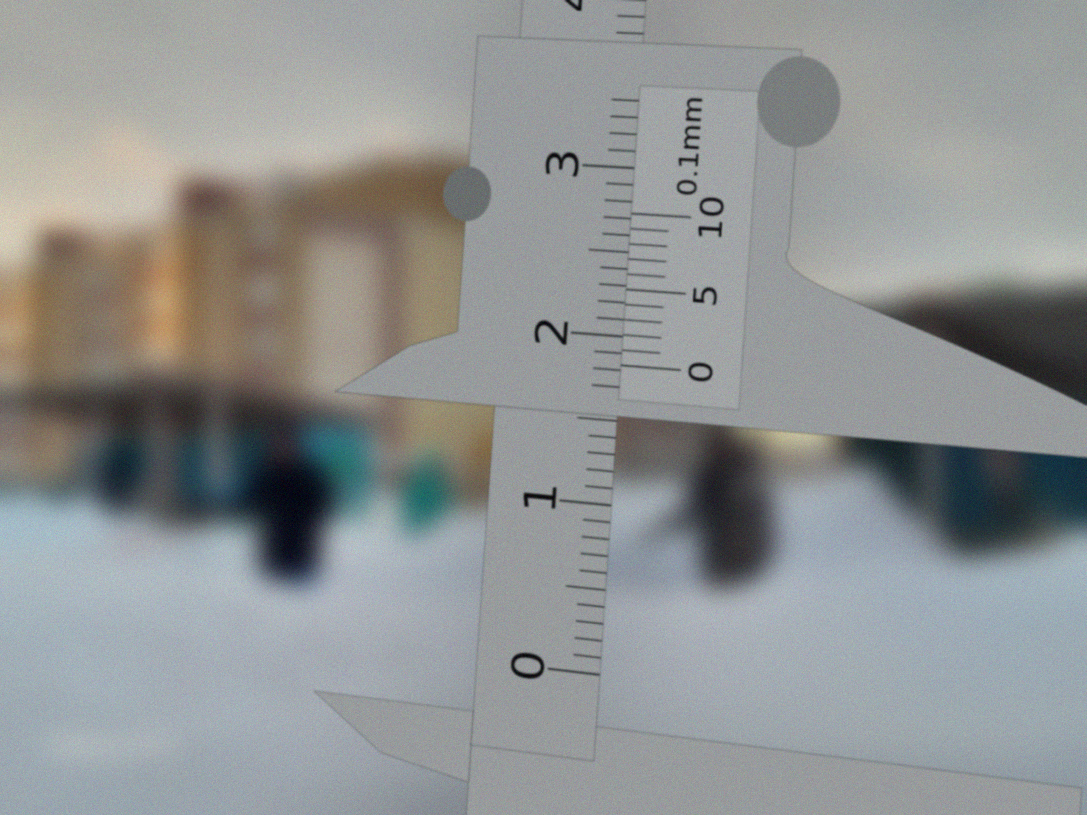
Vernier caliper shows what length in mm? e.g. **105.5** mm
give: **18.3** mm
